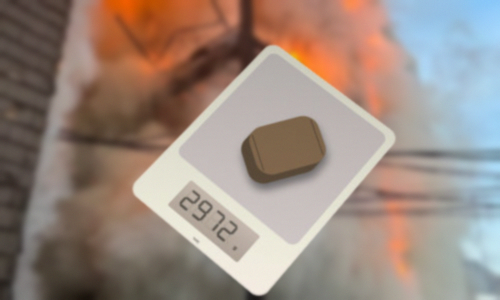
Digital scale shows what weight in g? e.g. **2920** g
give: **2972** g
